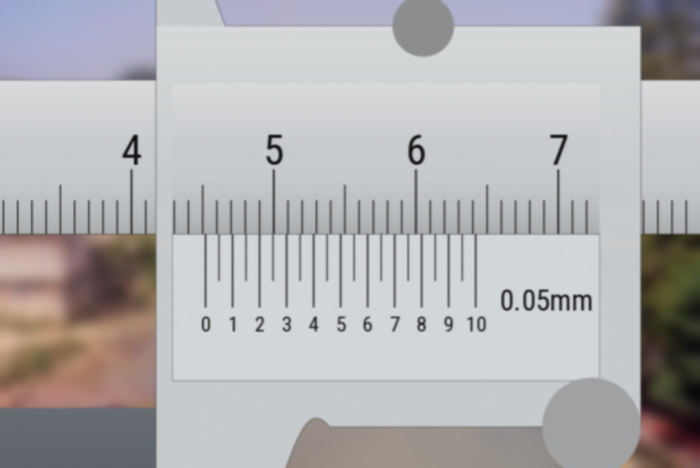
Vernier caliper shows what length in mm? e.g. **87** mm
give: **45.2** mm
